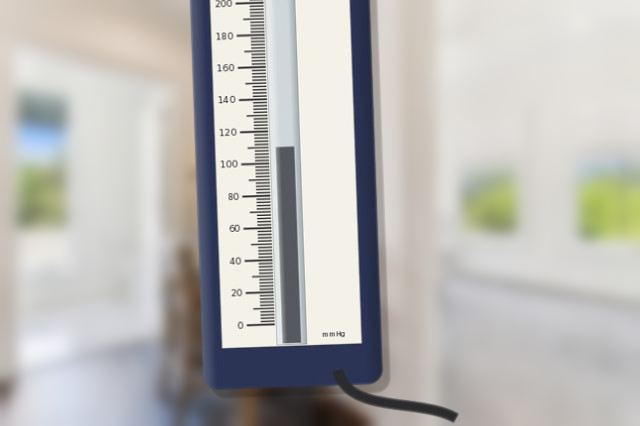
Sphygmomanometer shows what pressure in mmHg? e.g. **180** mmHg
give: **110** mmHg
